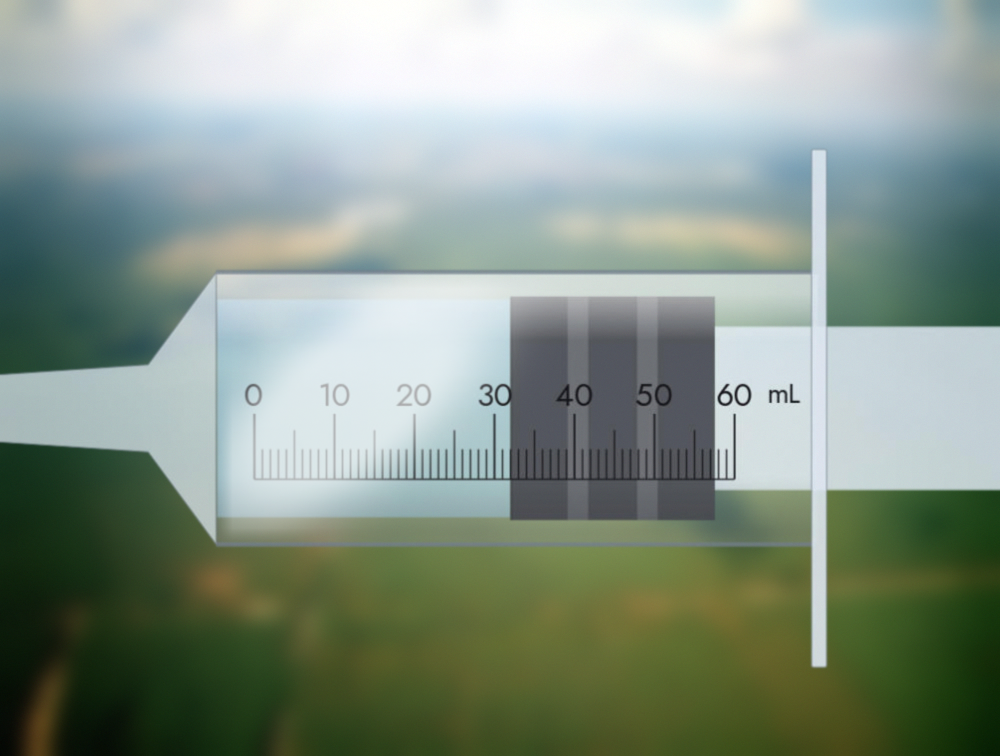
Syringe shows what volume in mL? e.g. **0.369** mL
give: **32** mL
